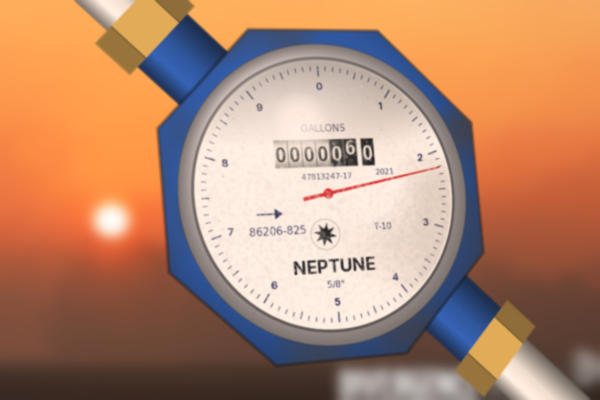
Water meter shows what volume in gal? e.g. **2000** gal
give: **62.2** gal
